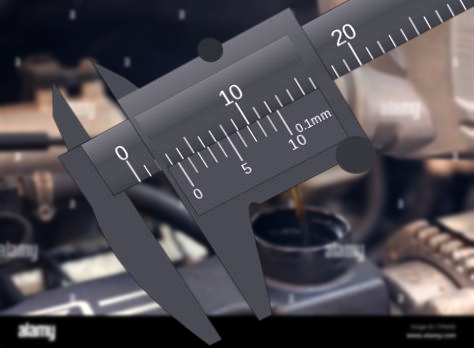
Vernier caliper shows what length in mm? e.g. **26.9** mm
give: **3.5** mm
